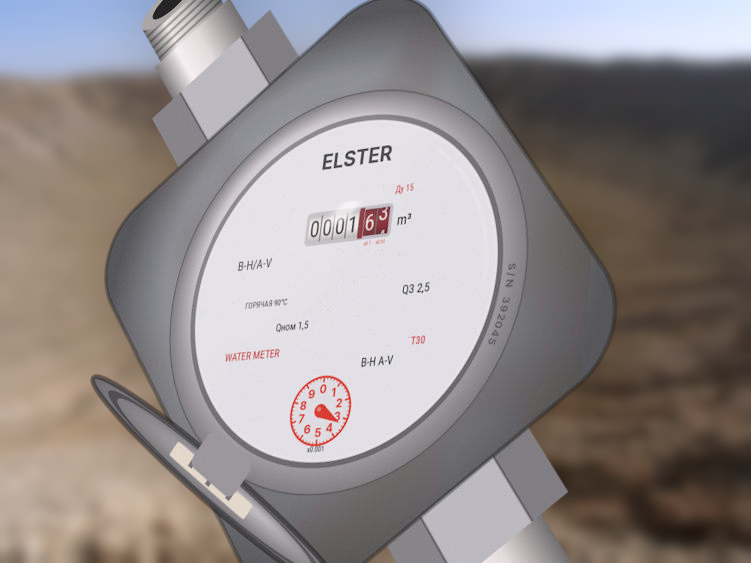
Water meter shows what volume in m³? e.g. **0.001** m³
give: **1.633** m³
